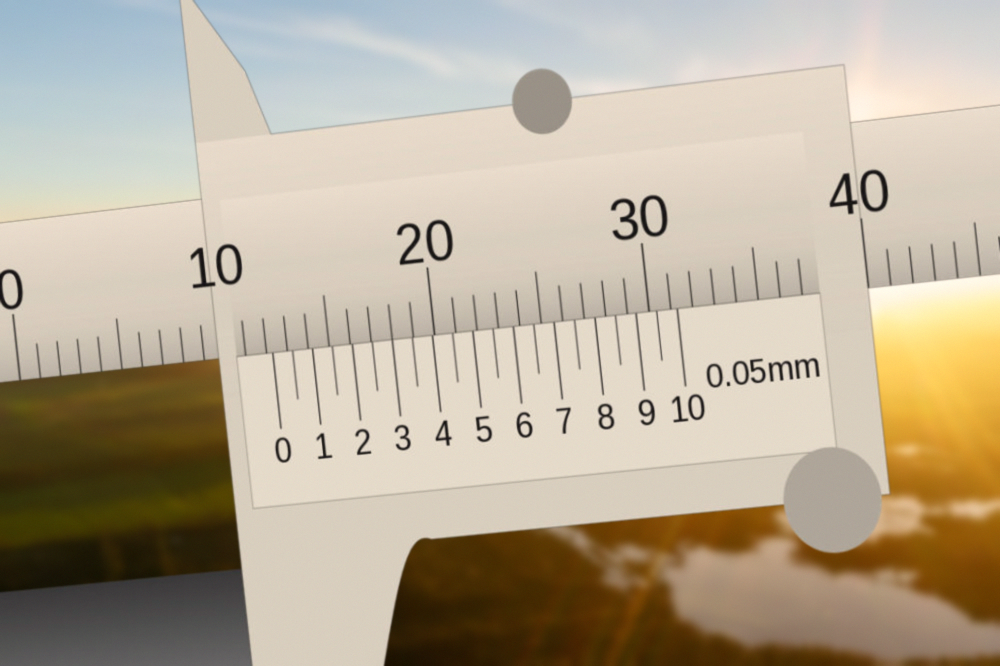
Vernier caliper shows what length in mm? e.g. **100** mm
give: **12.3** mm
